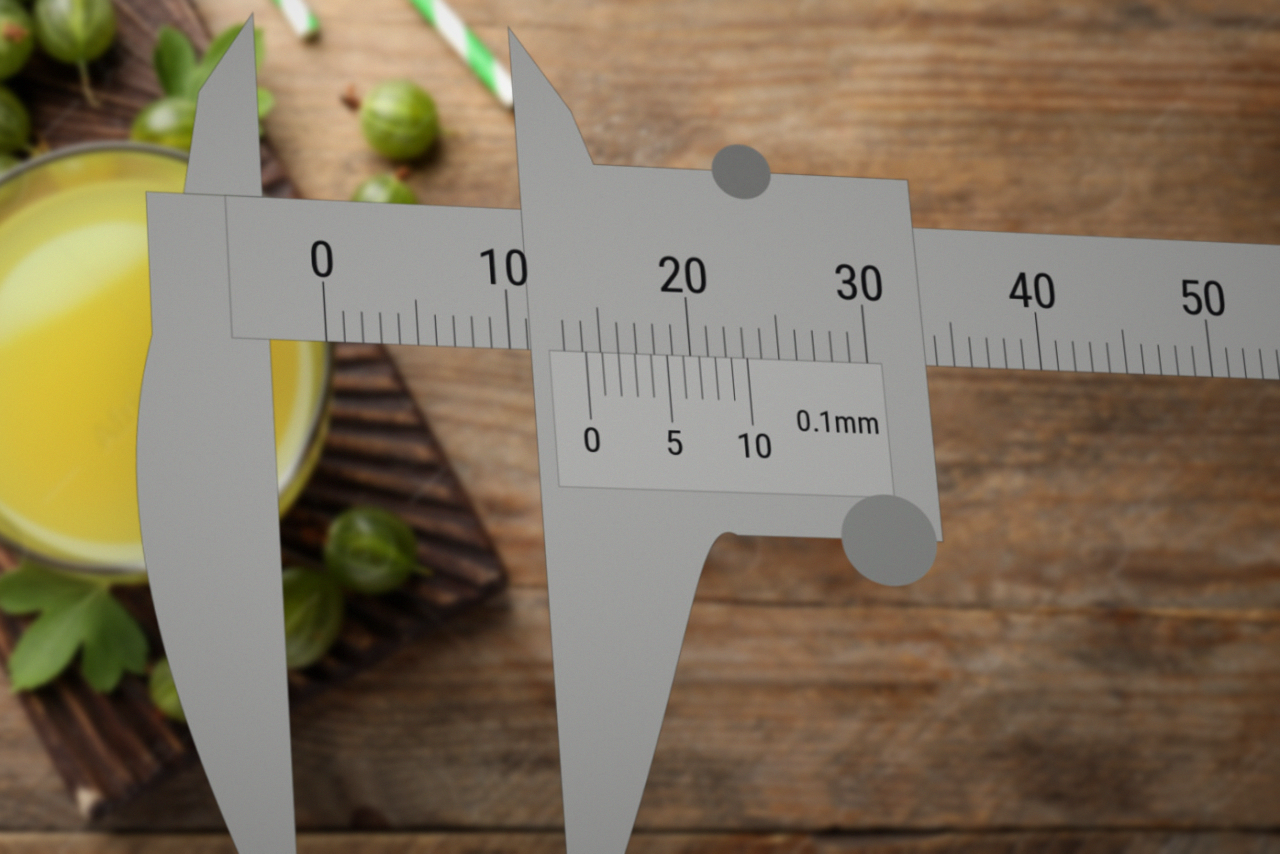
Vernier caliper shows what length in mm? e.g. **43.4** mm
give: **14.2** mm
